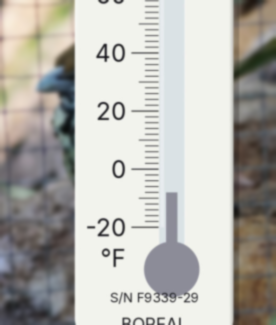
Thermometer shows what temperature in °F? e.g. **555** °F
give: **-8** °F
